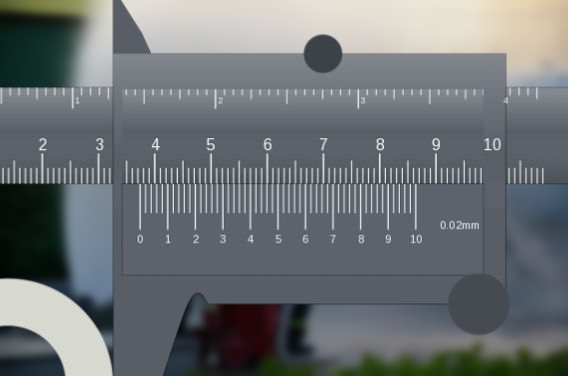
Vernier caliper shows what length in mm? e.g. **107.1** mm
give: **37.4** mm
